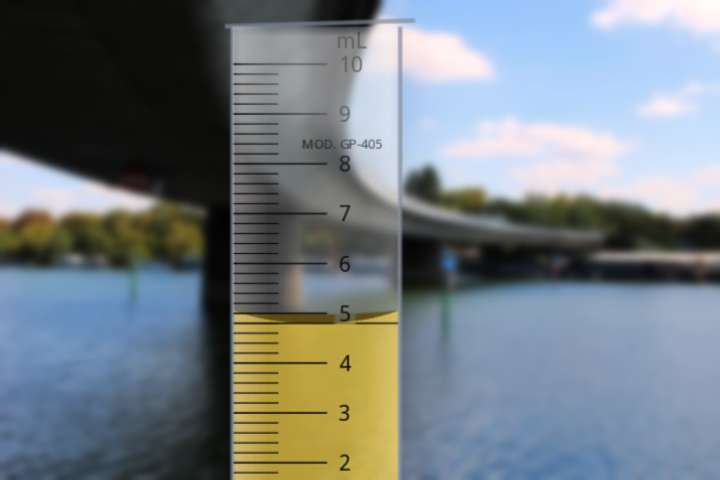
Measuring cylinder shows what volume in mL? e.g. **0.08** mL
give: **4.8** mL
